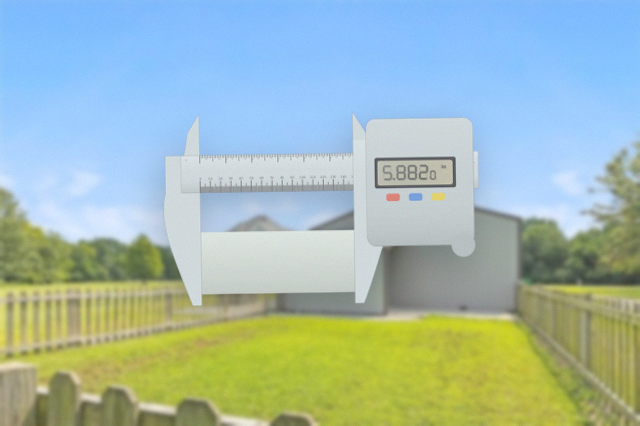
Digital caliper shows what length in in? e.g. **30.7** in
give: **5.8820** in
